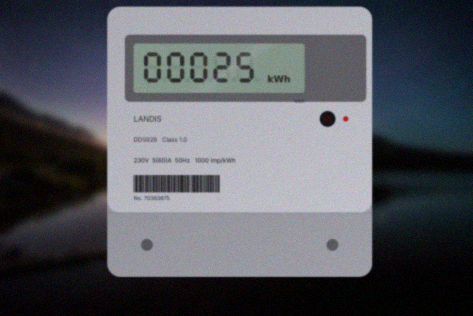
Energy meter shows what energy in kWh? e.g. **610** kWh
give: **25** kWh
